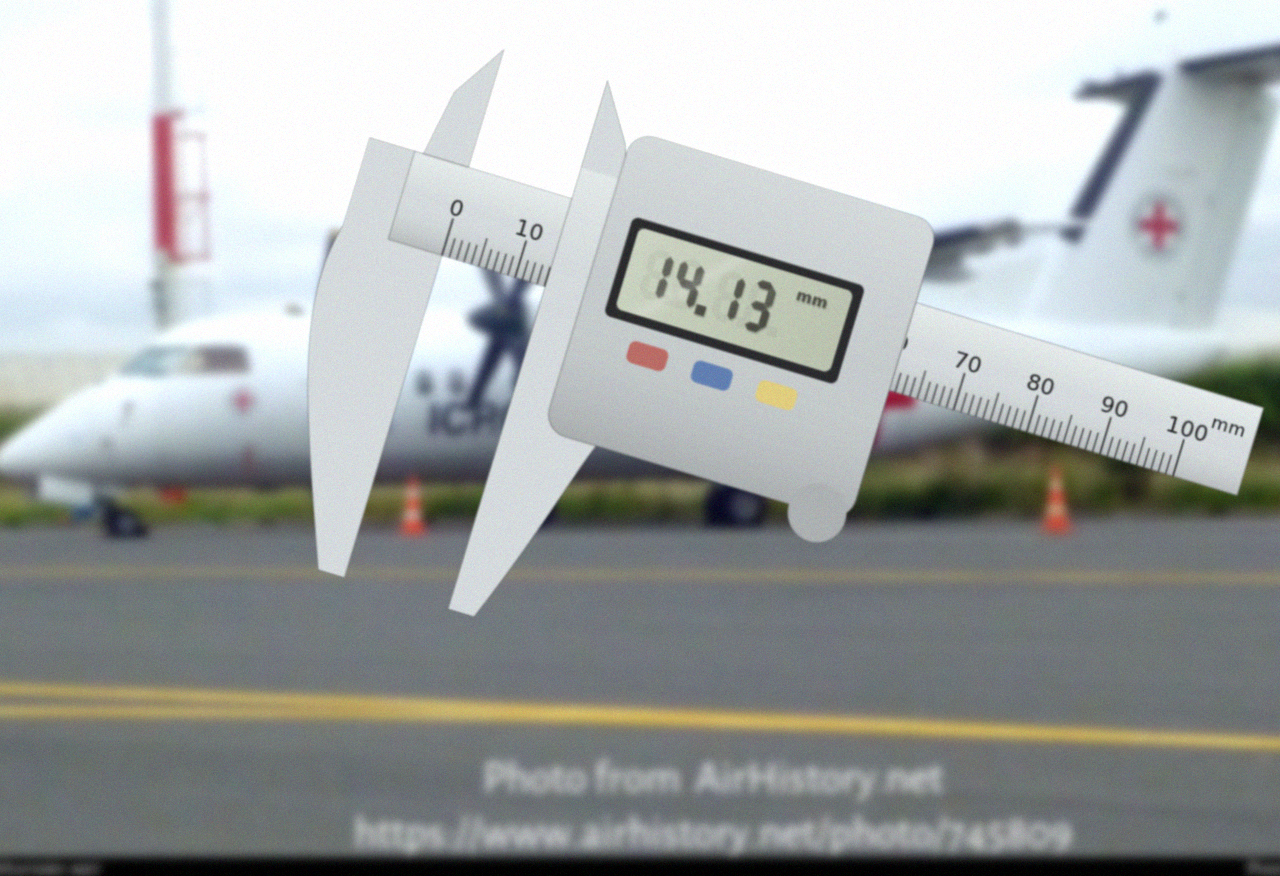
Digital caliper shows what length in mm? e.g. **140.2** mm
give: **14.13** mm
